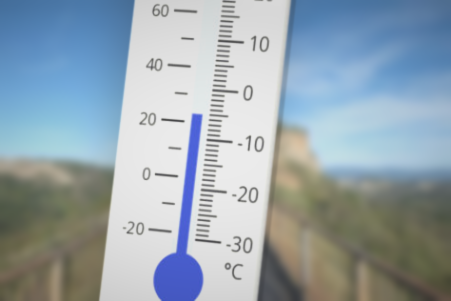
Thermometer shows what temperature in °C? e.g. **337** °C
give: **-5** °C
